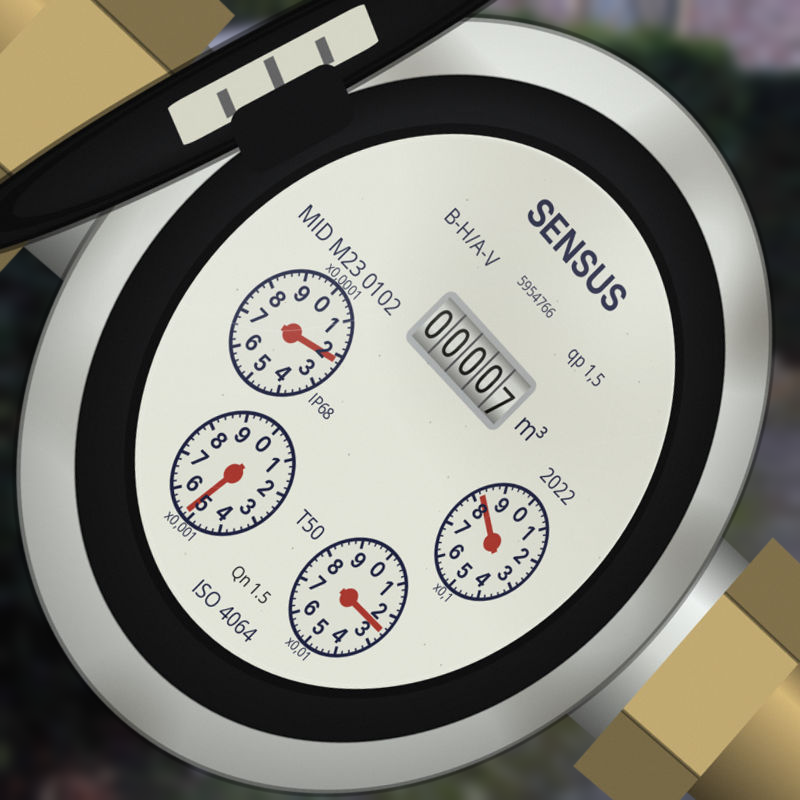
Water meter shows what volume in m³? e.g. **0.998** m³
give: **6.8252** m³
